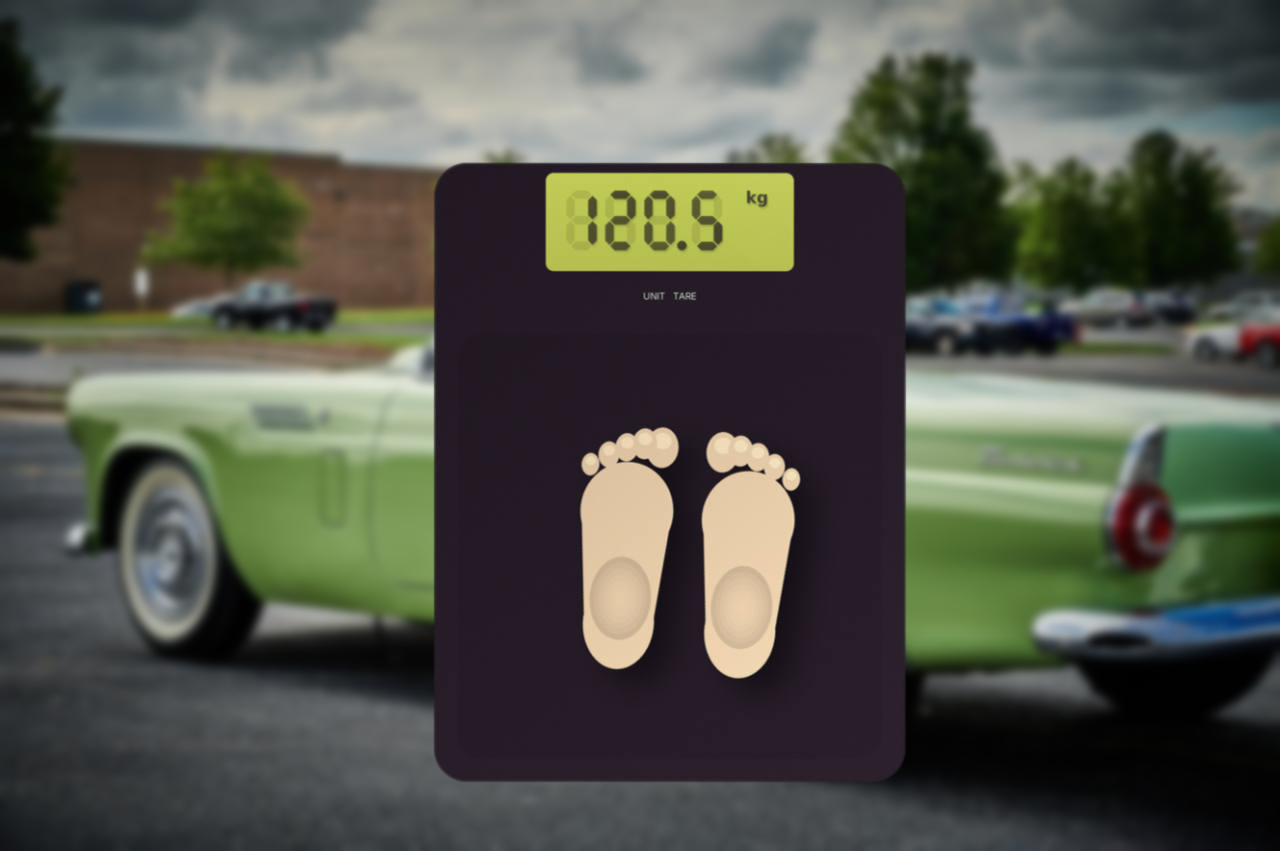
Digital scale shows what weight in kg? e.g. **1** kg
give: **120.5** kg
